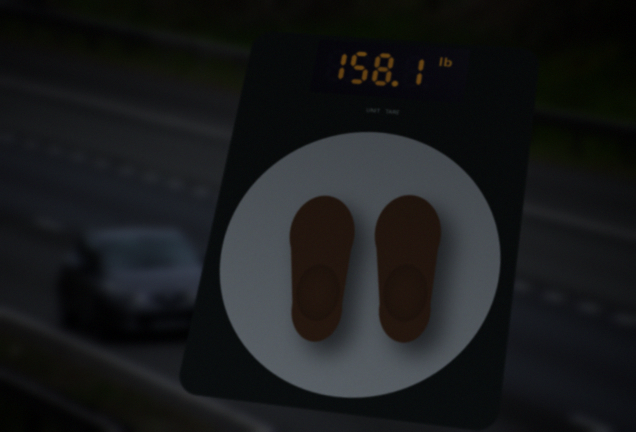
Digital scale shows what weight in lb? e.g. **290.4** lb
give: **158.1** lb
